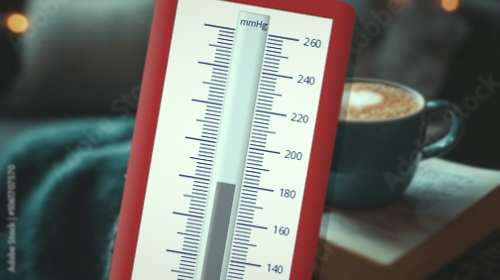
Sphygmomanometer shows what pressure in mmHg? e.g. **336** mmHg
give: **180** mmHg
